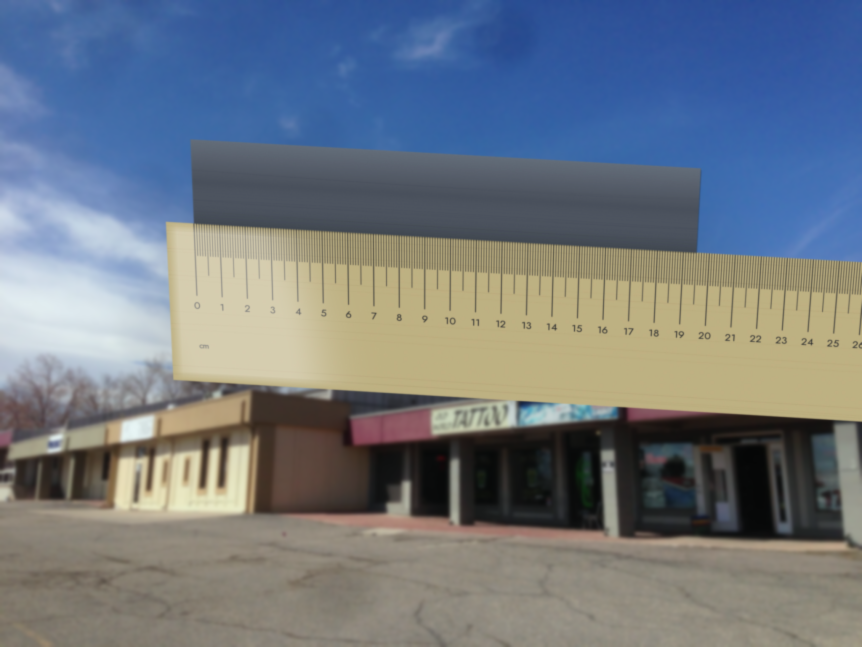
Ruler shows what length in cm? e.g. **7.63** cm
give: **19.5** cm
